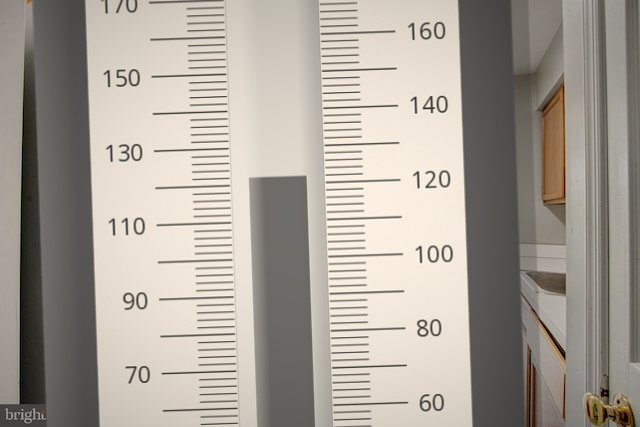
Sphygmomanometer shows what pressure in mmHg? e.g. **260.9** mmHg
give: **122** mmHg
